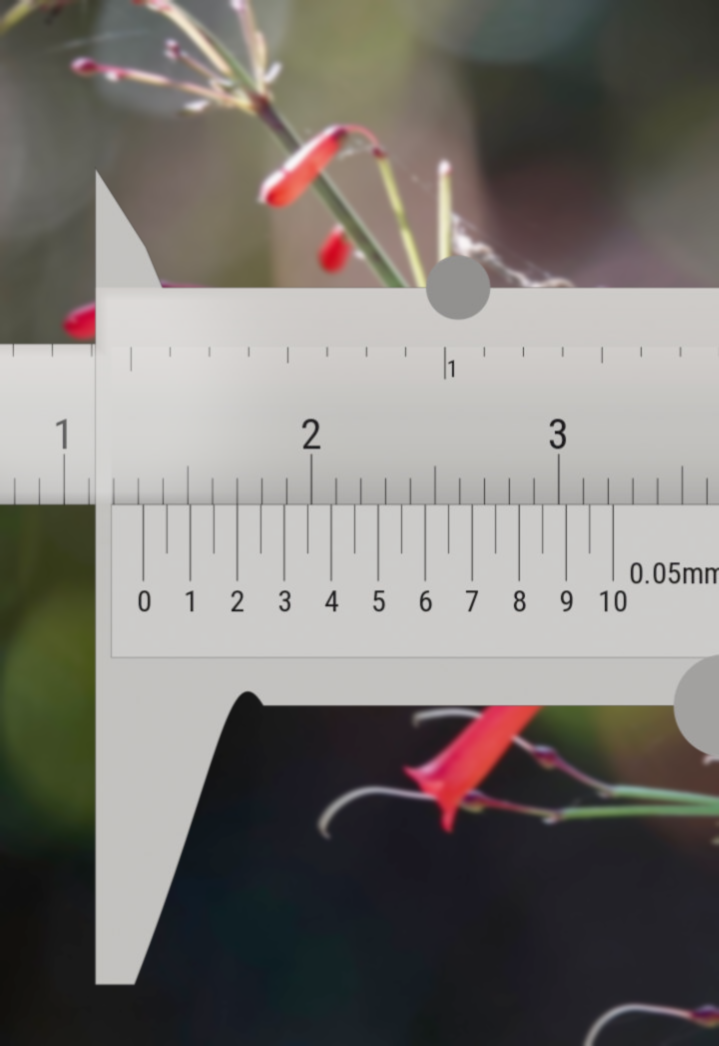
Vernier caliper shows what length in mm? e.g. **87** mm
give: **13.2** mm
